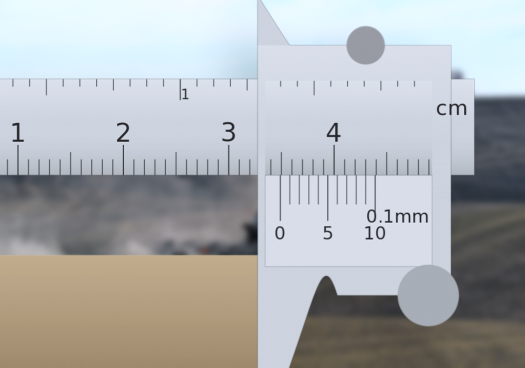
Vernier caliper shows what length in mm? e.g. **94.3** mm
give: **34.9** mm
